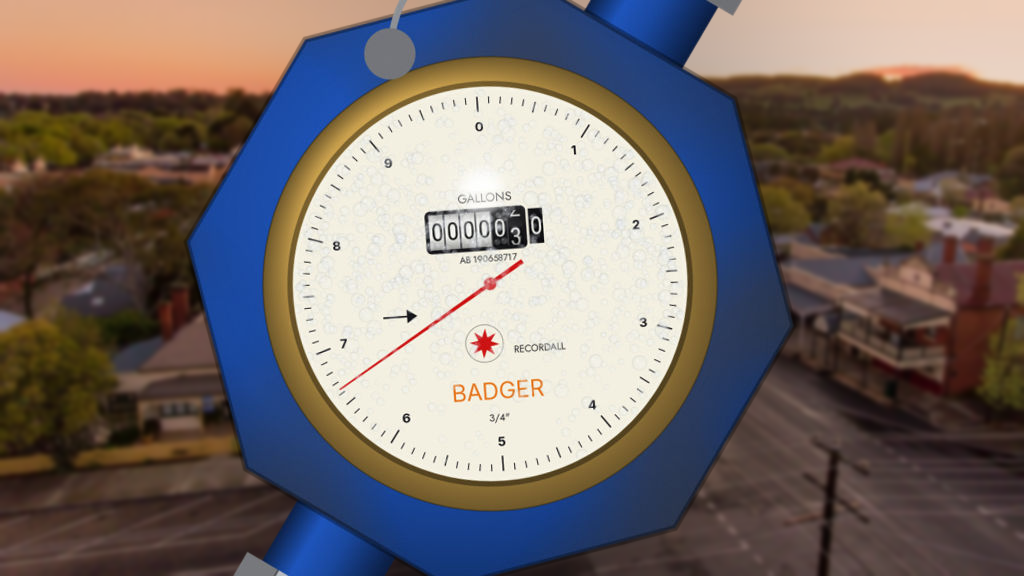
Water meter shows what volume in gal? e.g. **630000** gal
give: **26.6** gal
